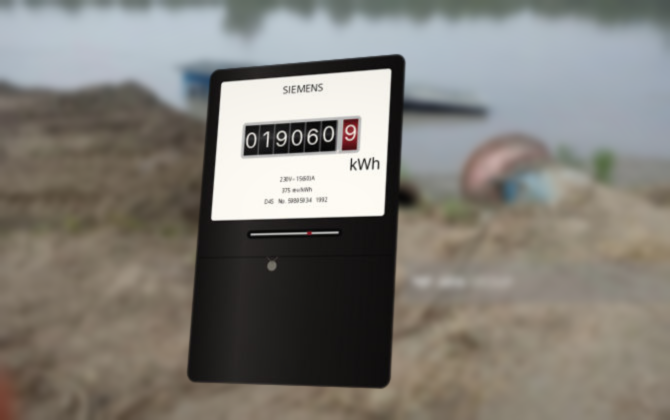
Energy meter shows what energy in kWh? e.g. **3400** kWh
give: **19060.9** kWh
